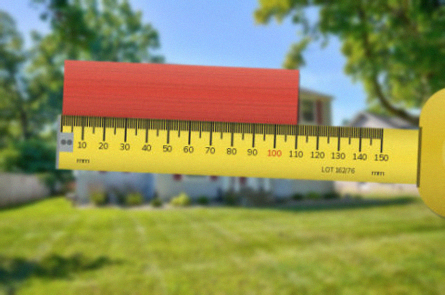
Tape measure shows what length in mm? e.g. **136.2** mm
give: **110** mm
